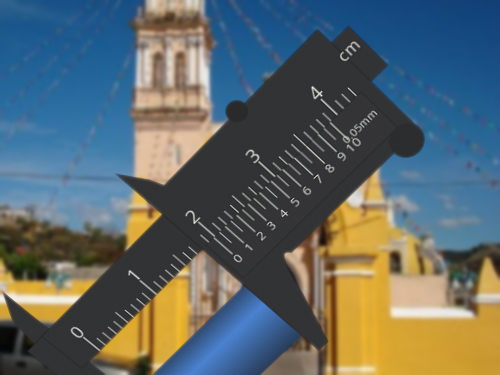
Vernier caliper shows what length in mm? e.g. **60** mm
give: **19.8** mm
